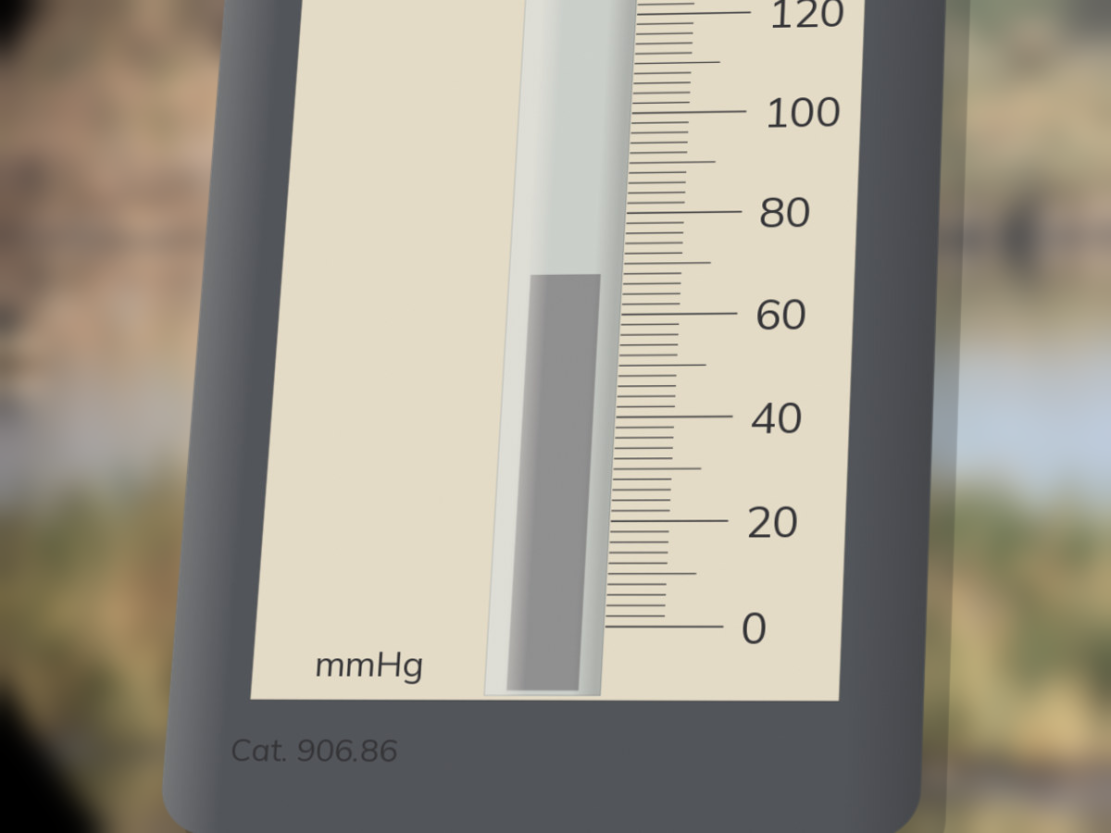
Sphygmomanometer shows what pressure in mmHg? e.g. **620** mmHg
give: **68** mmHg
